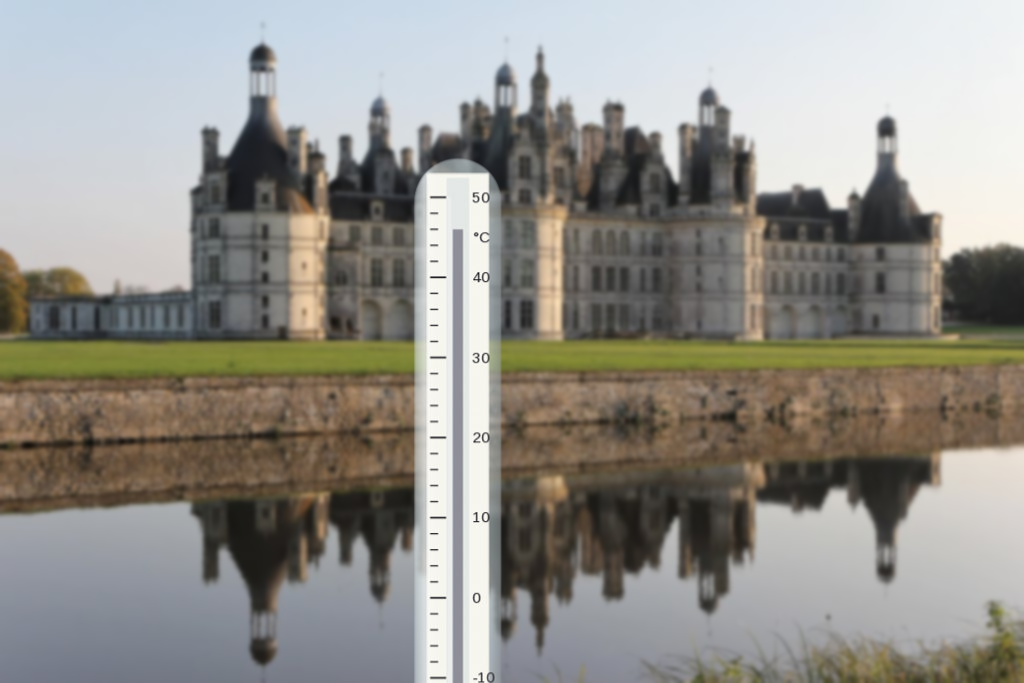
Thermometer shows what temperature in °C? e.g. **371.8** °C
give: **46** °C
